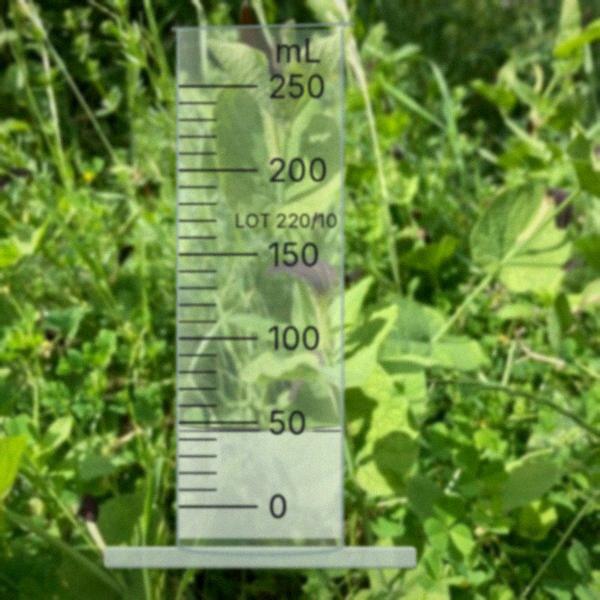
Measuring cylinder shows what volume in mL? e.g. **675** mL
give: **45** mL
